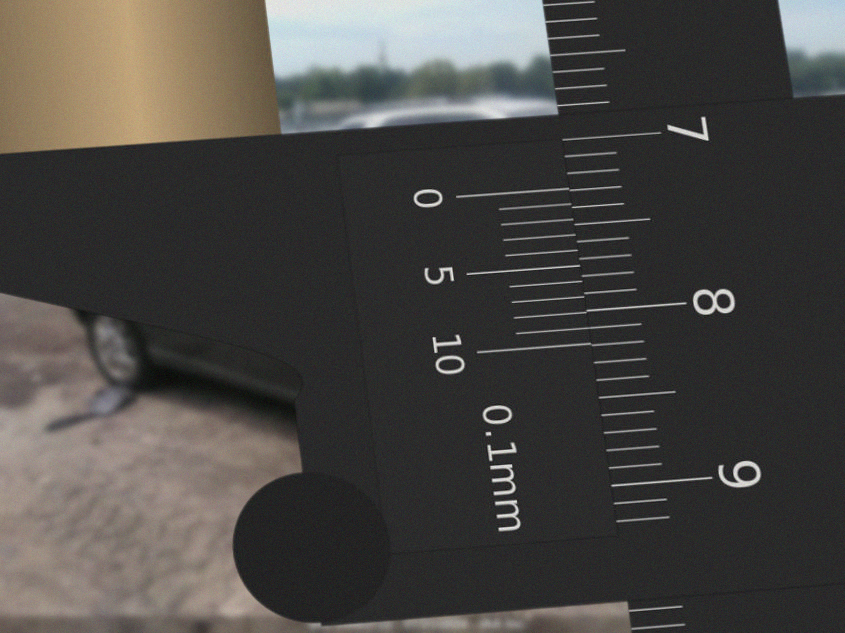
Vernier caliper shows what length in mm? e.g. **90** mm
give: **72.9** mm
